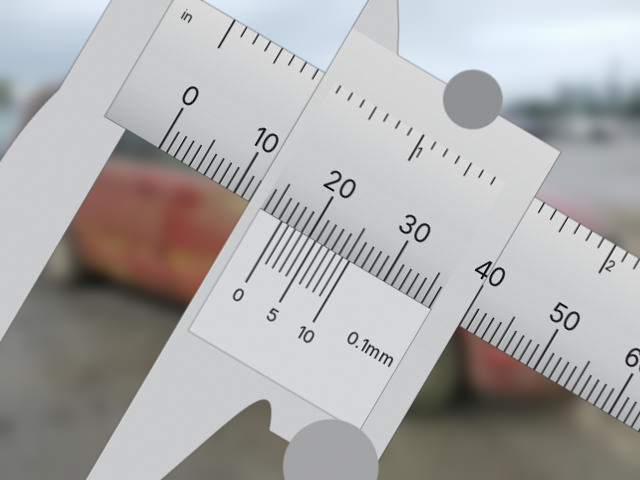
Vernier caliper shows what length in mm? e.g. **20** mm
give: **16.4** mm
